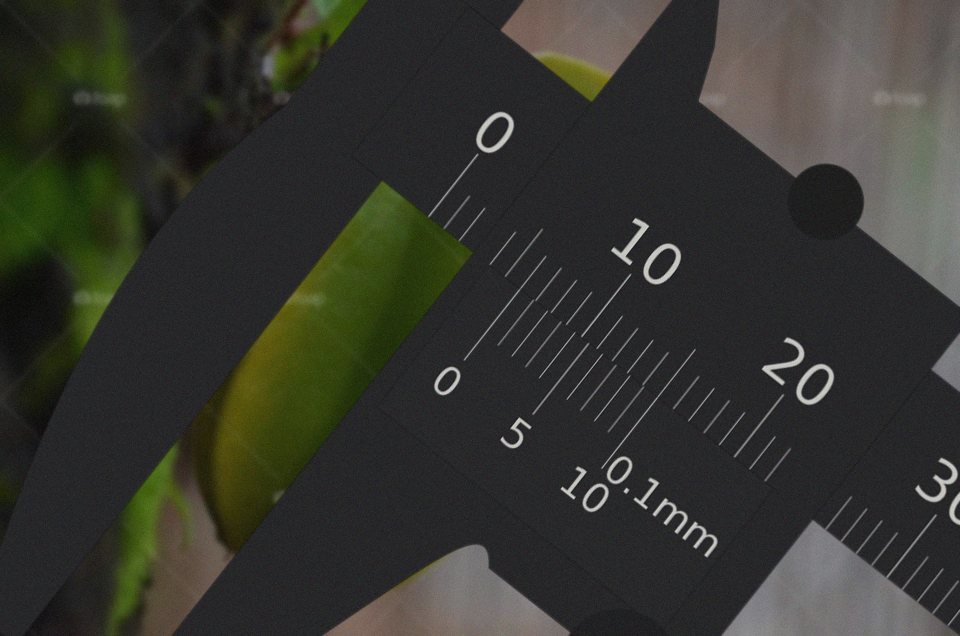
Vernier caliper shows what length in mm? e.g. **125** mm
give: **6.0** mm
